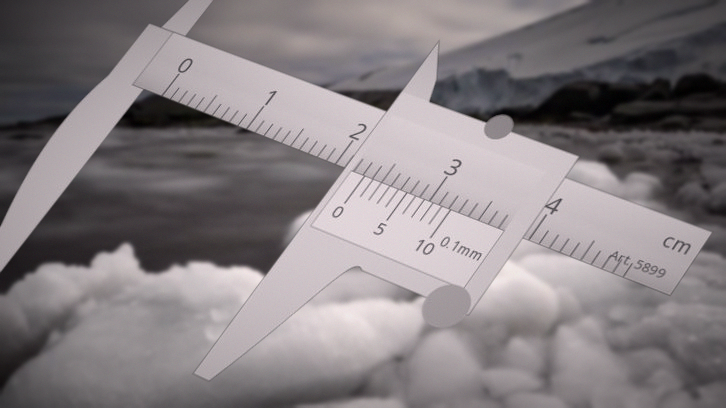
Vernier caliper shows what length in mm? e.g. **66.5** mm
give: **23.2** mm
